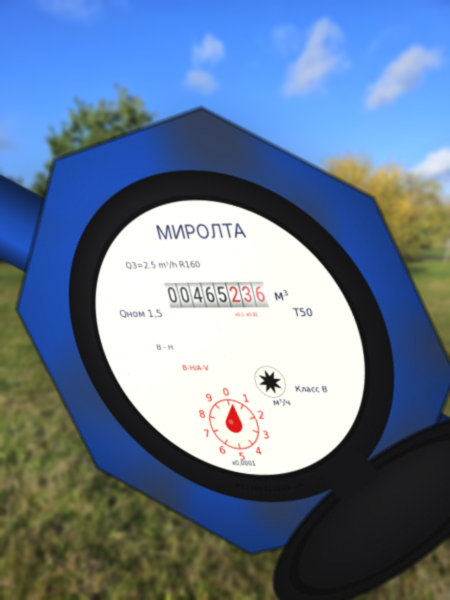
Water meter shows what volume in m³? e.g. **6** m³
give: **465.2360** m³
